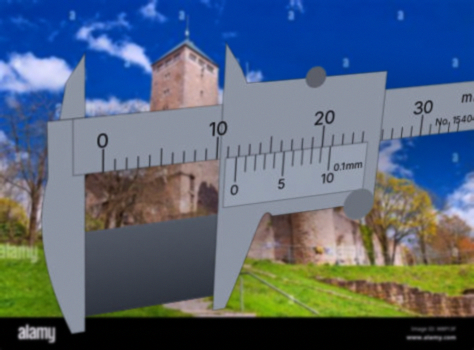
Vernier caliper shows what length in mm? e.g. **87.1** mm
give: **11.8** mm
